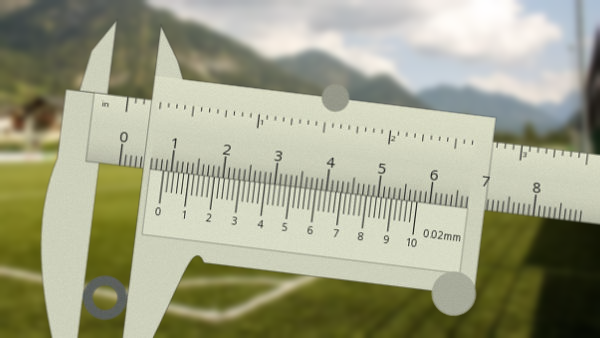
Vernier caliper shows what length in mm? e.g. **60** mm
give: **8.5** mm
